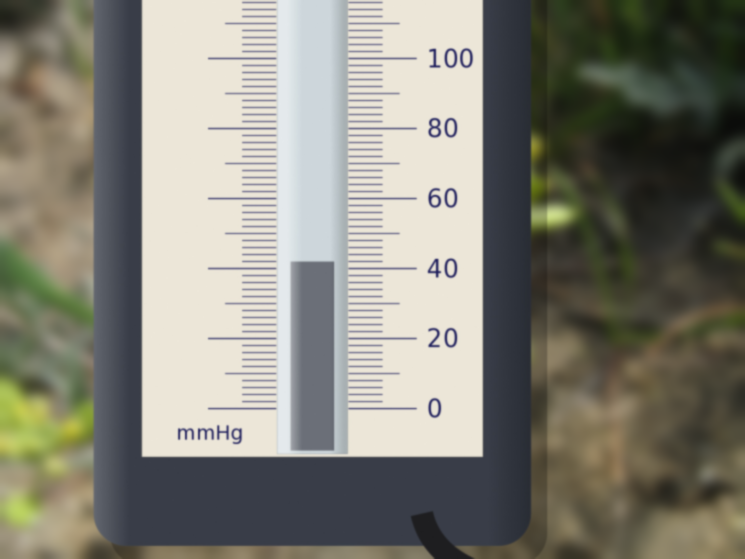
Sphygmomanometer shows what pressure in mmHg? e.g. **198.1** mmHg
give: **42** mmHg
